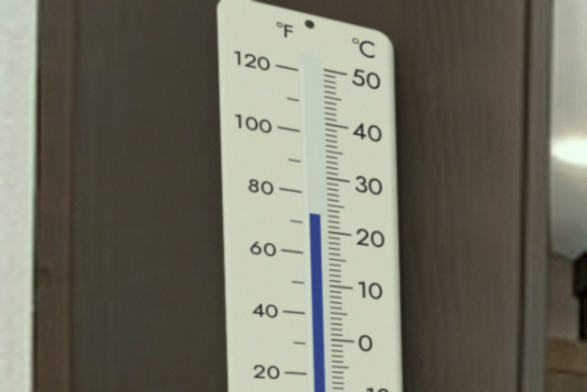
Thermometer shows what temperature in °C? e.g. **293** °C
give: **23** °C
